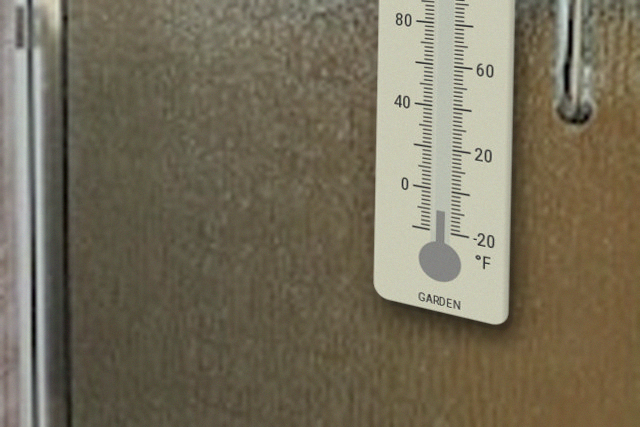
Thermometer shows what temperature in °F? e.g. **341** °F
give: **-10** °F
